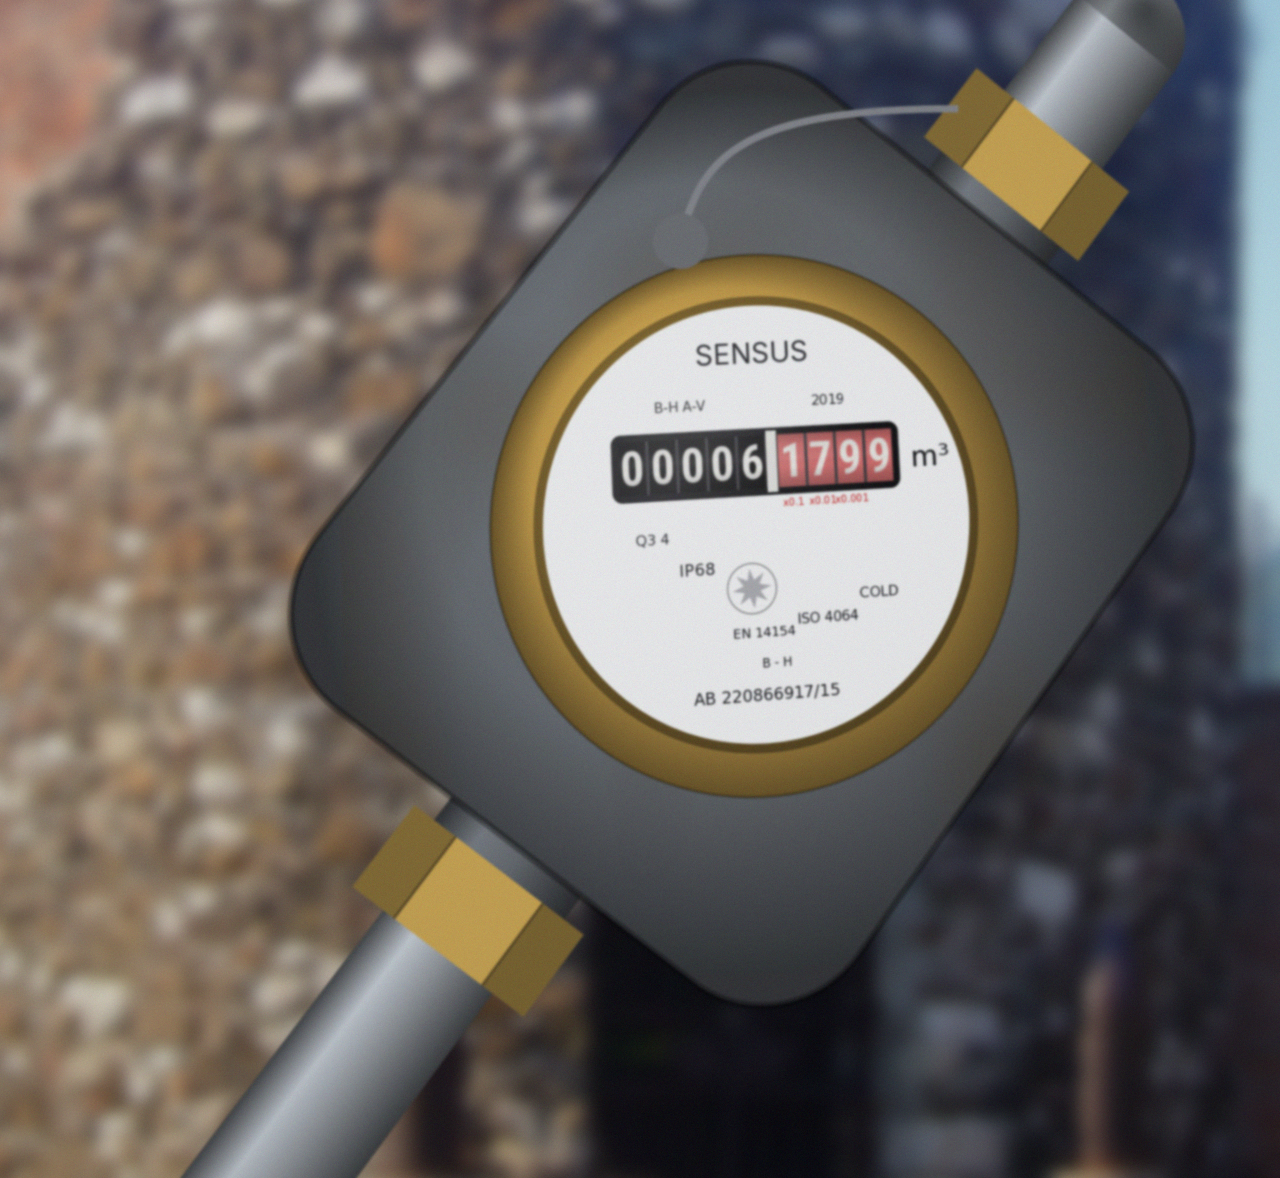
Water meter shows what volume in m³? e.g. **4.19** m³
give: **6.1799** m³
